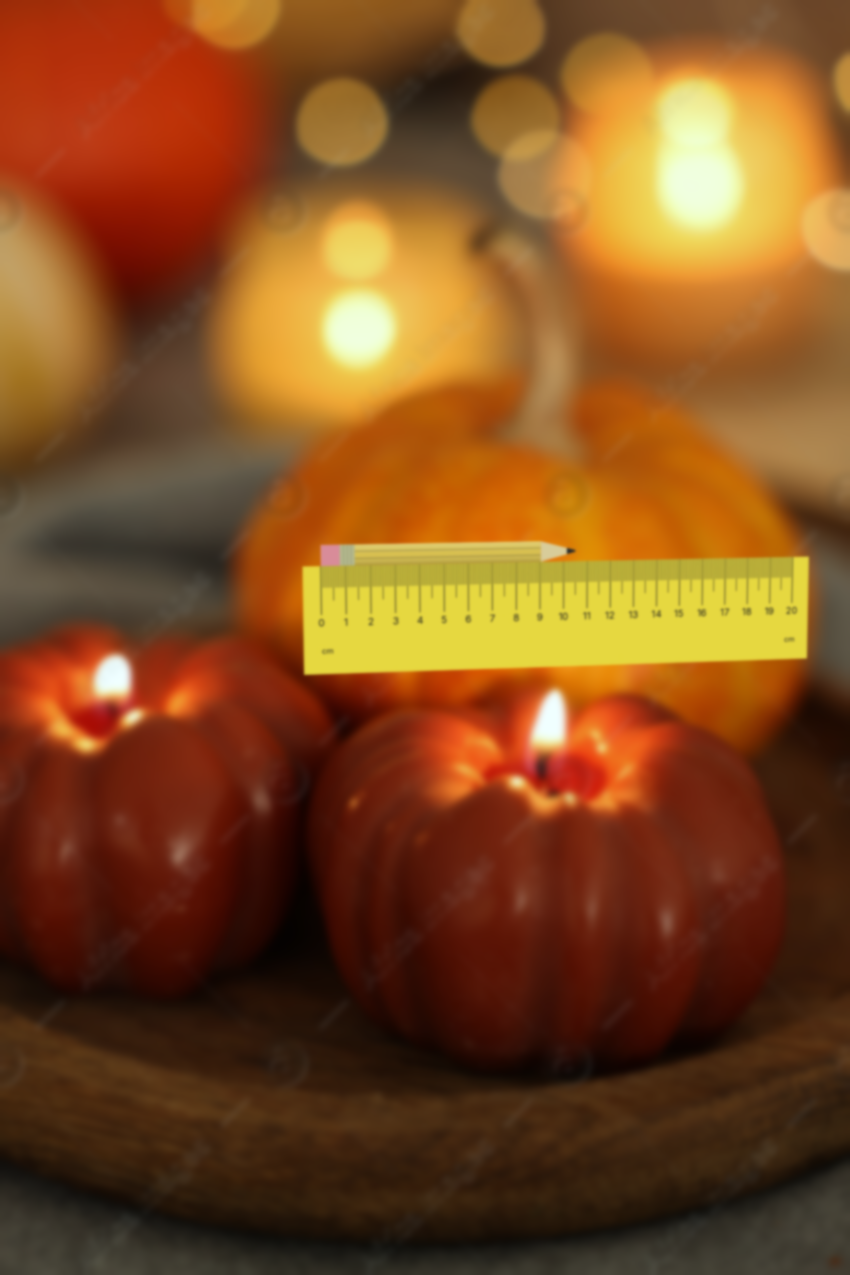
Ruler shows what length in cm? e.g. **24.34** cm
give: **10.5** cm
